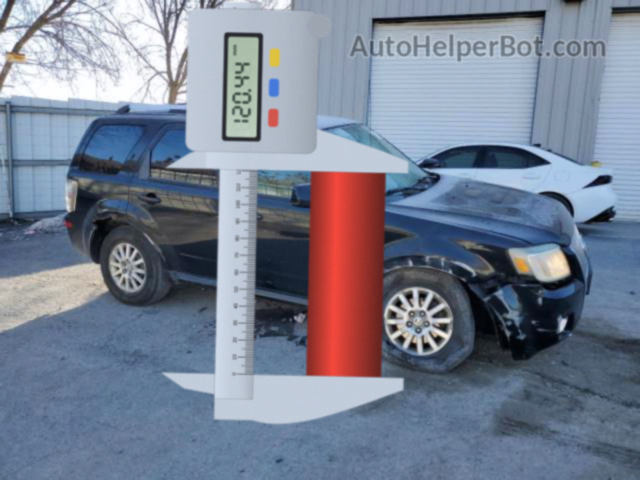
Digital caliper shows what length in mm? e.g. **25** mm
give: **120.44** mm
